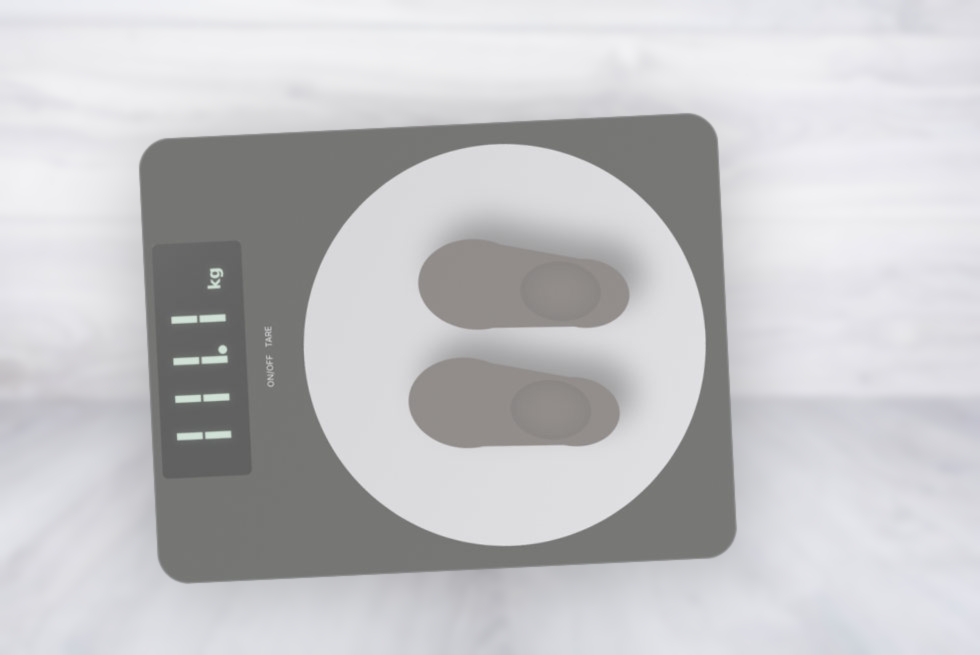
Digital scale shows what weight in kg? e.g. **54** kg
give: **111.1** kg
